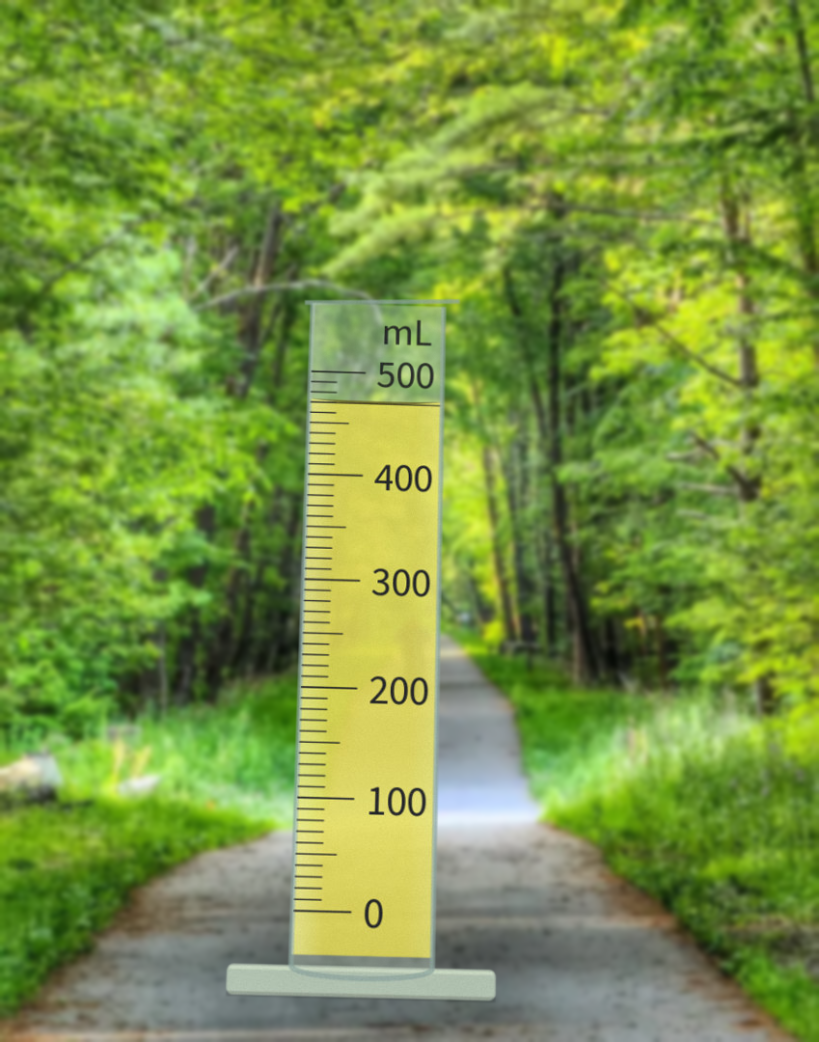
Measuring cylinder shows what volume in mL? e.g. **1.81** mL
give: **470** mL
